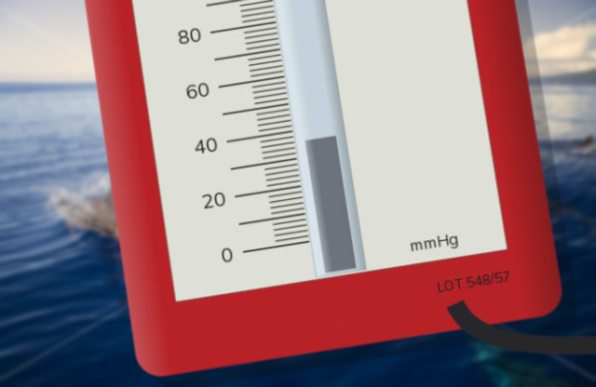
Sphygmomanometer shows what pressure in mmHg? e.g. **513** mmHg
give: **36** mmHg
